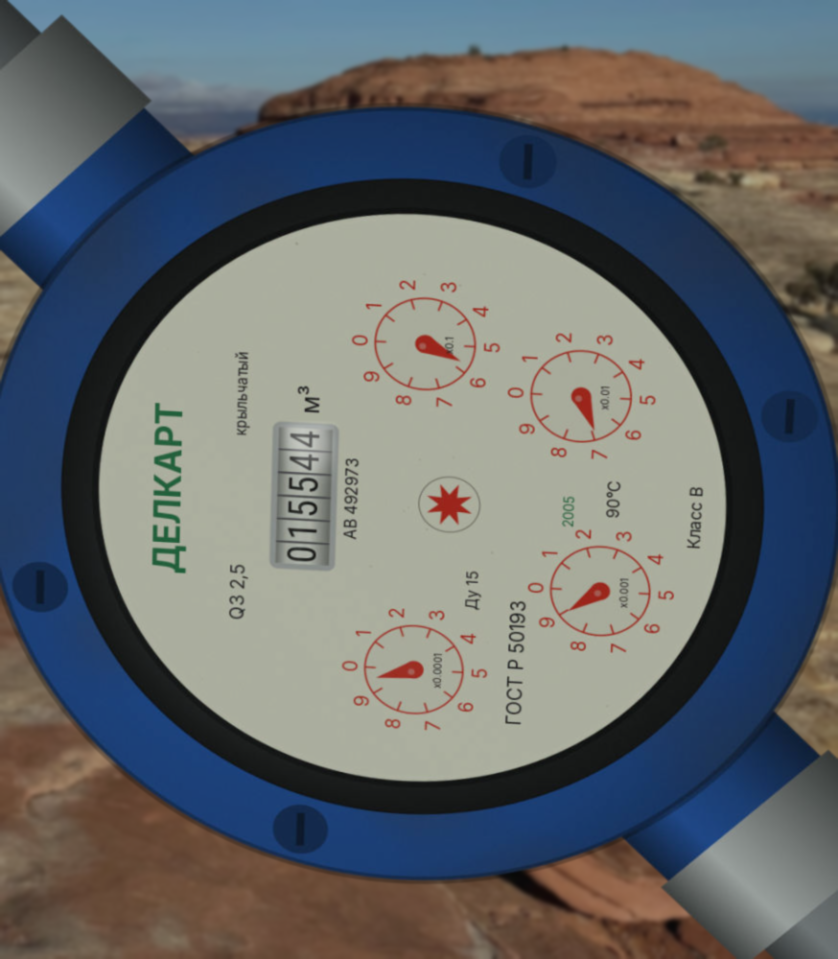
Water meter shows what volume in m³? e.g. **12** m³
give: **15544.5689** m³
